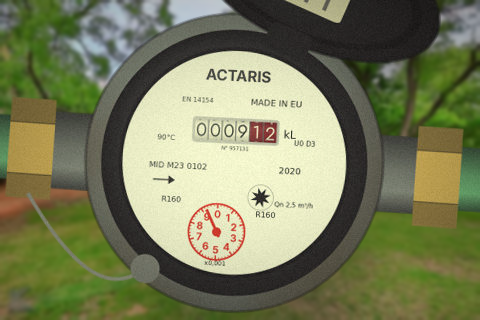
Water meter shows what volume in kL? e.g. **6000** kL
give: **9.119** kL
